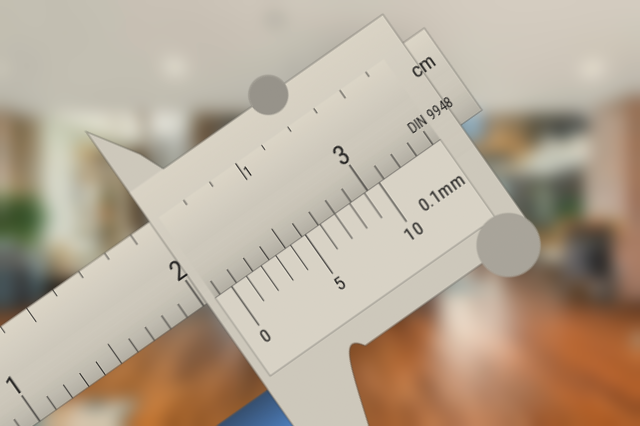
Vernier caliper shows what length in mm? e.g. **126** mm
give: **21.7** mm
